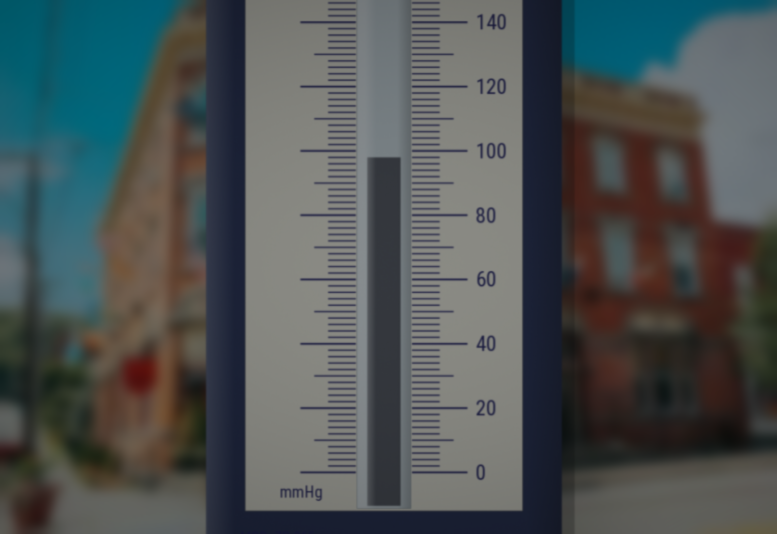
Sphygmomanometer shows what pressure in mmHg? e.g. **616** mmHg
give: **98** mmHg
